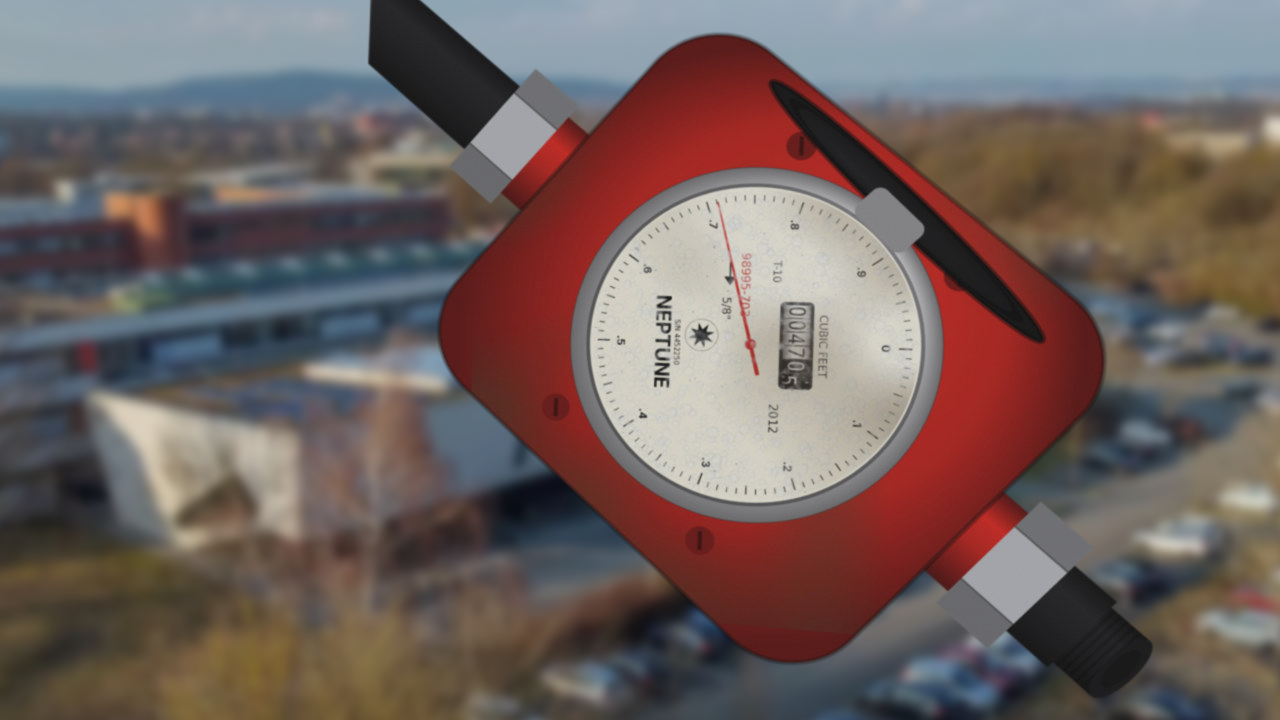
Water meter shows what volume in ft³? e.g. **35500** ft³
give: **4704.71** ft³
